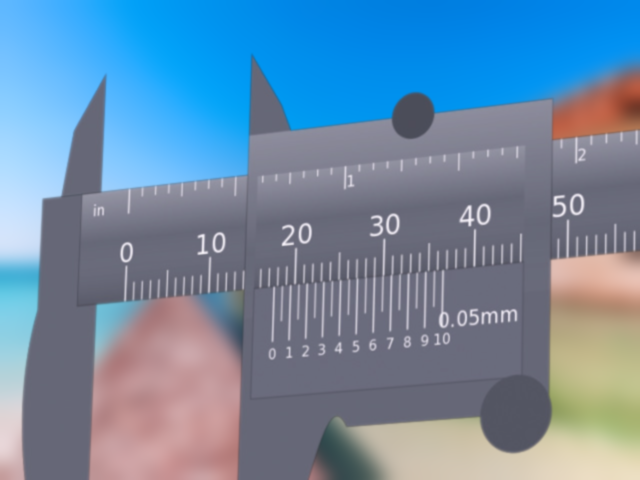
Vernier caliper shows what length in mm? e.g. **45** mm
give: **17.6** mm
